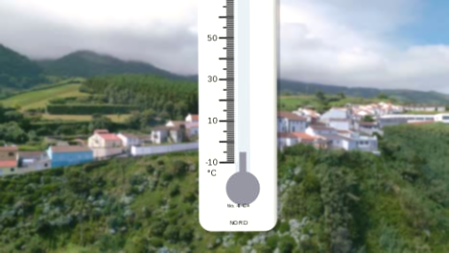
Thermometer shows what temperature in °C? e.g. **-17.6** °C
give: **-5** °C
